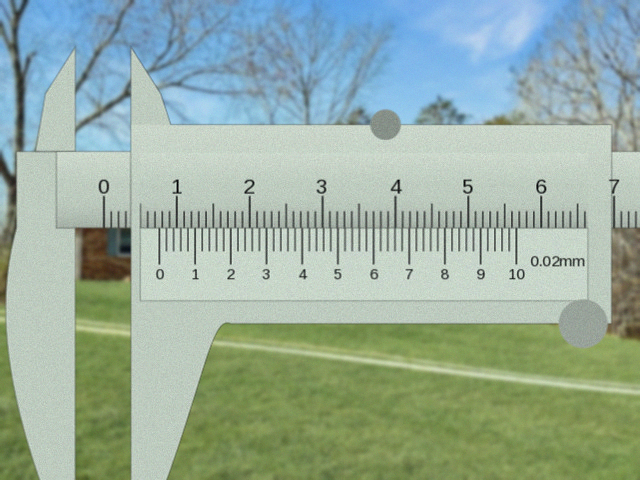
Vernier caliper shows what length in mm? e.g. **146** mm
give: **7.6** mm
